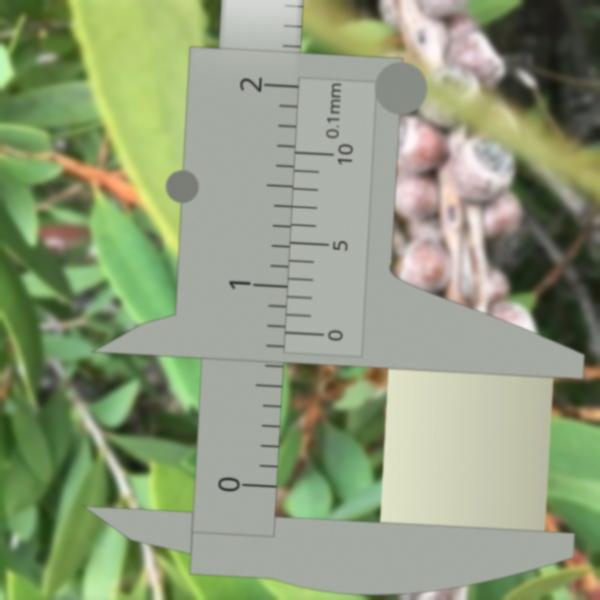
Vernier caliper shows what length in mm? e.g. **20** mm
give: **7.7** mm
